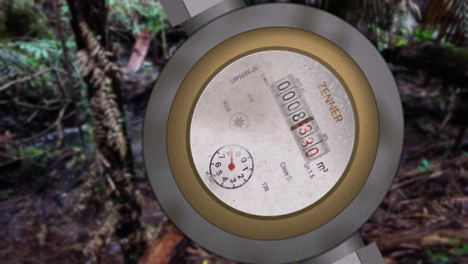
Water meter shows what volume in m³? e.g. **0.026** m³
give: **8.3298** m³
